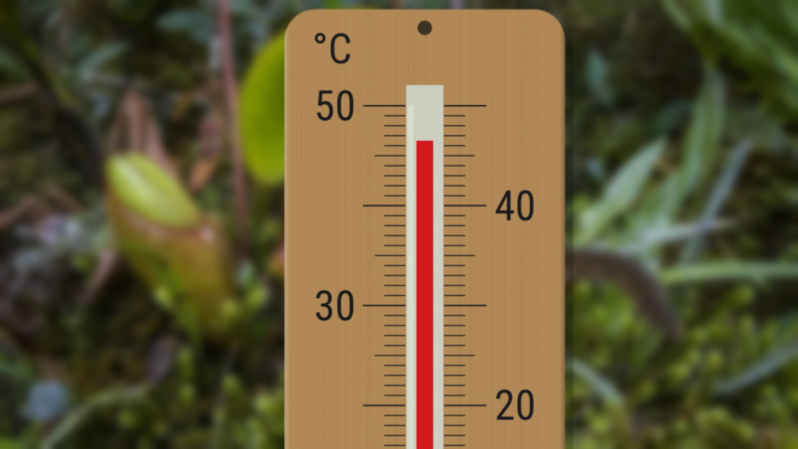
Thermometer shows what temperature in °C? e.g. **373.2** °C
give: **46.5** °C
